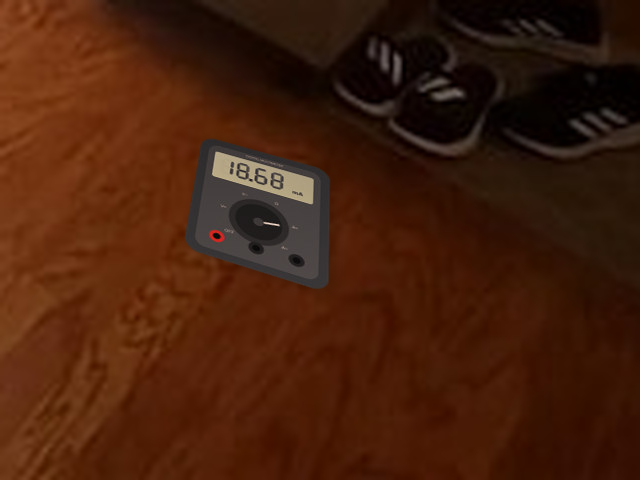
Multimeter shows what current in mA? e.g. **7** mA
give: **18.68** mA
